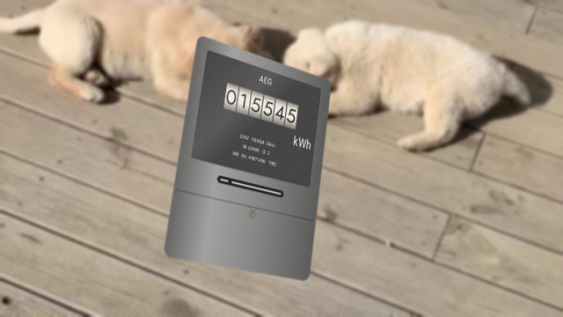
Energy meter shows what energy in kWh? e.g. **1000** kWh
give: **15545** kWh
